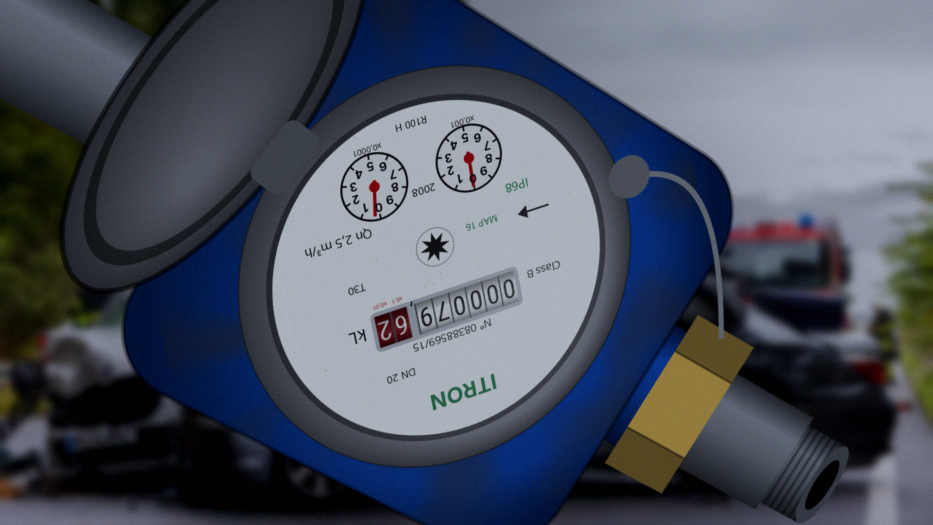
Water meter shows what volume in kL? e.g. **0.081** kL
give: **79.6200** kL
